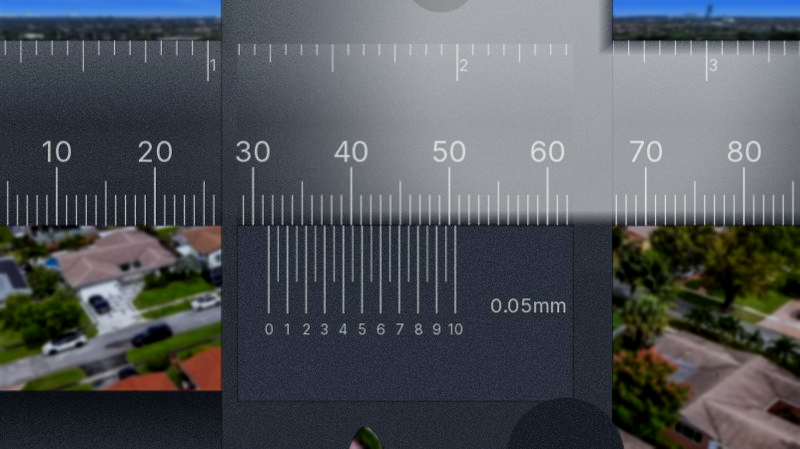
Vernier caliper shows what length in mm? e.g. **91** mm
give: **31.6** mm
